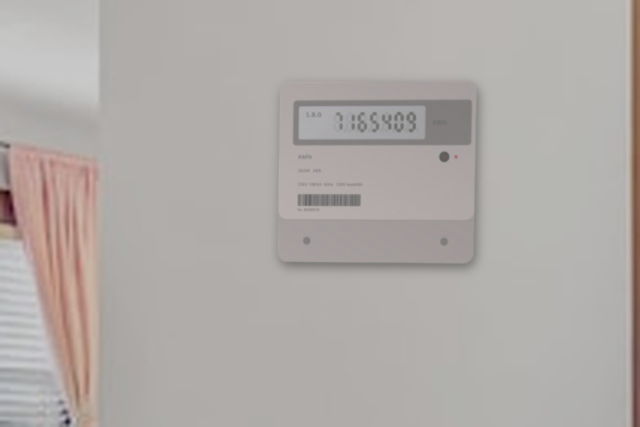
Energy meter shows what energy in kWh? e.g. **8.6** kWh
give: **7165409** kWh
